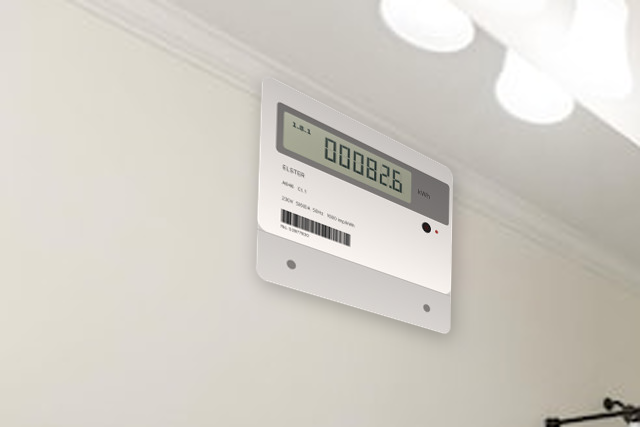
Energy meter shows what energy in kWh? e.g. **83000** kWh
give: **82.6** kWh
